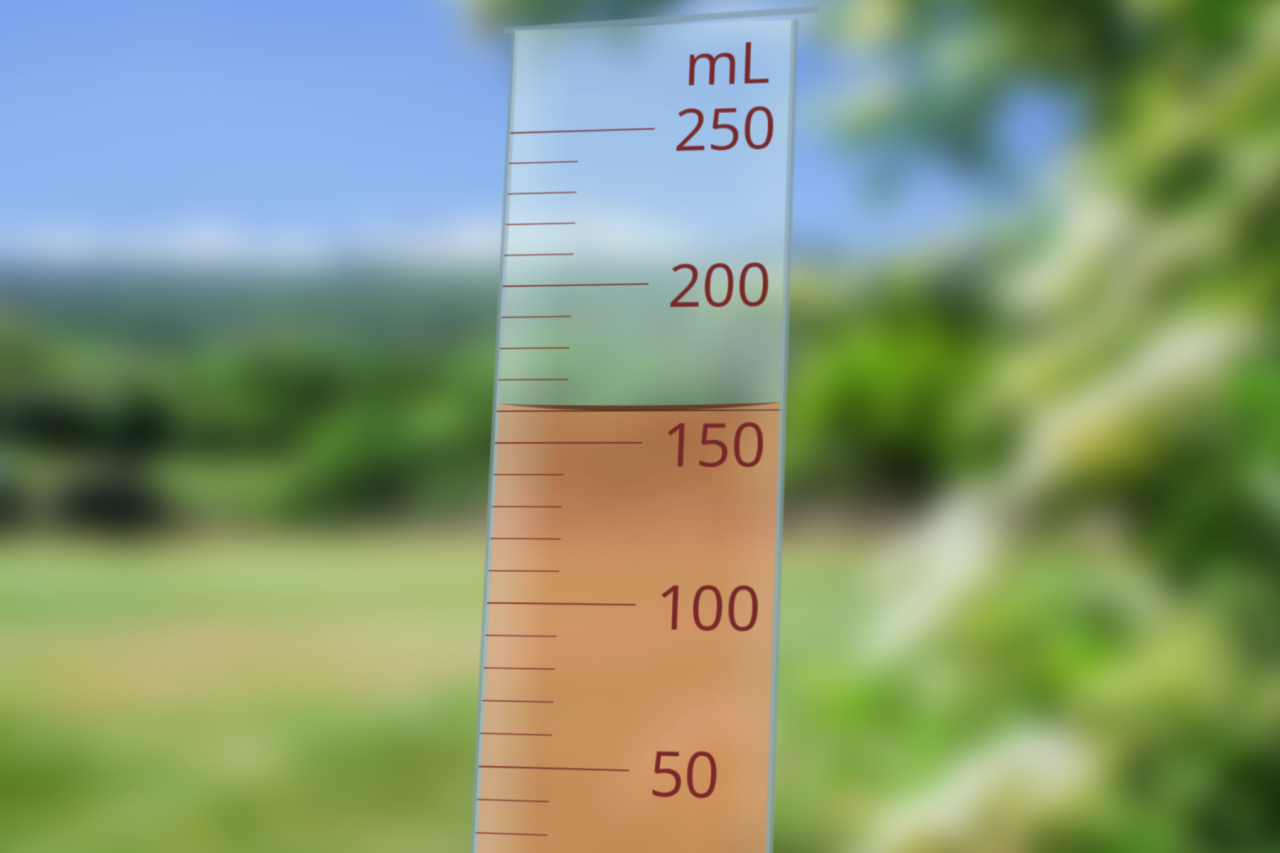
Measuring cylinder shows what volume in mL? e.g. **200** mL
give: **160** mL
